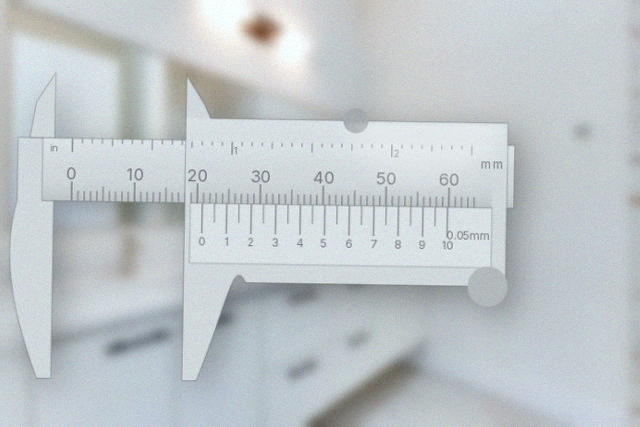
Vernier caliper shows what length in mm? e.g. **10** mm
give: **20.8** mm
